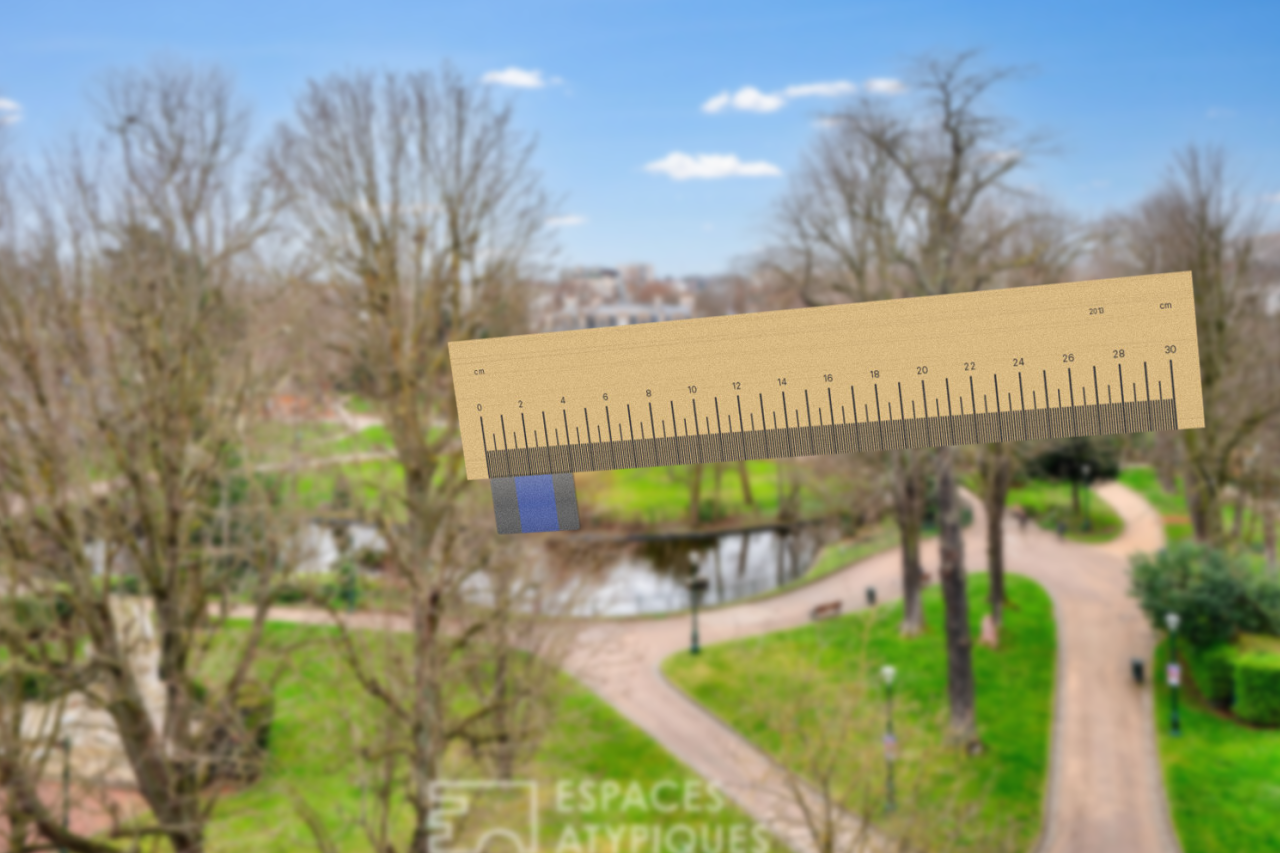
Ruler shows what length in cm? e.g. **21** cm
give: **4** cm
